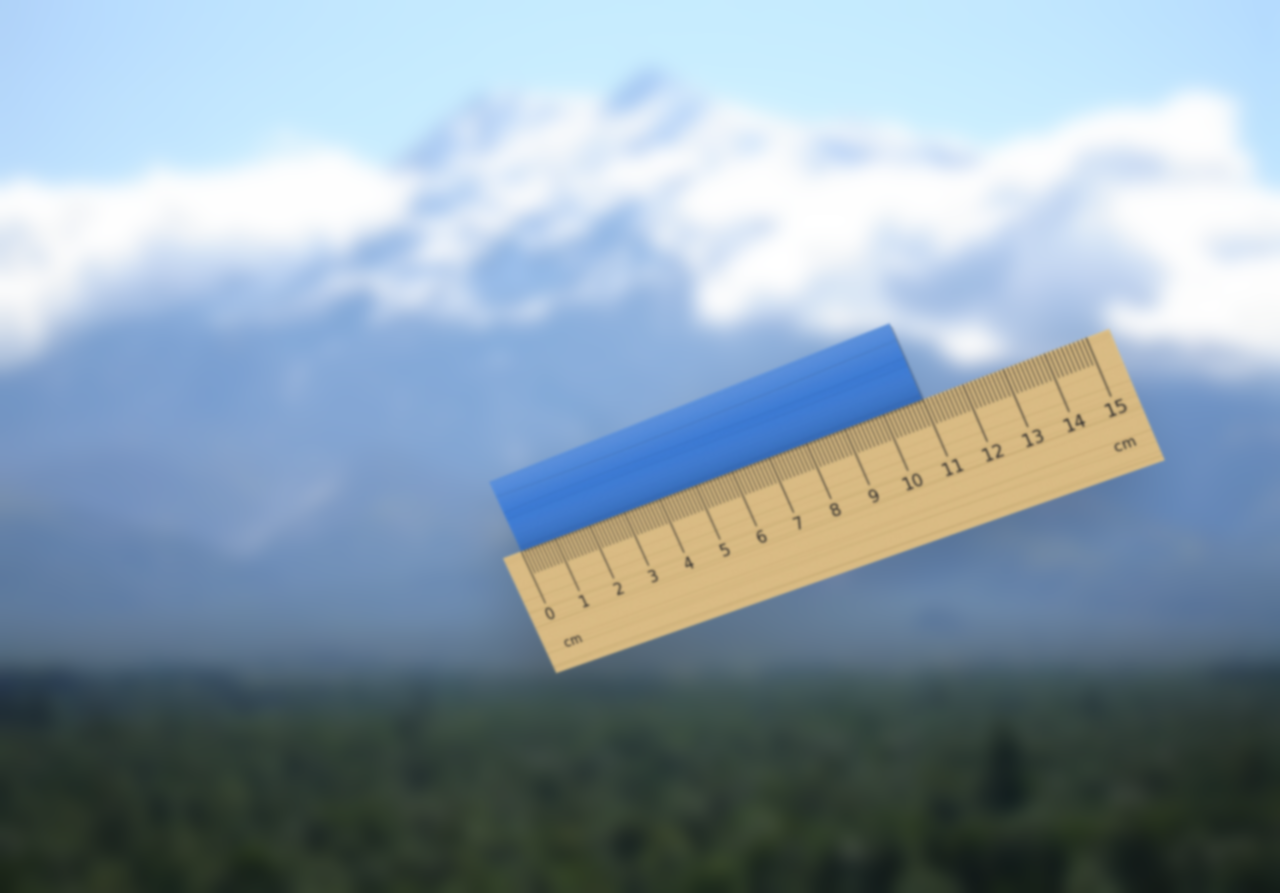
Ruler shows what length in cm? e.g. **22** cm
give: **11** cm
